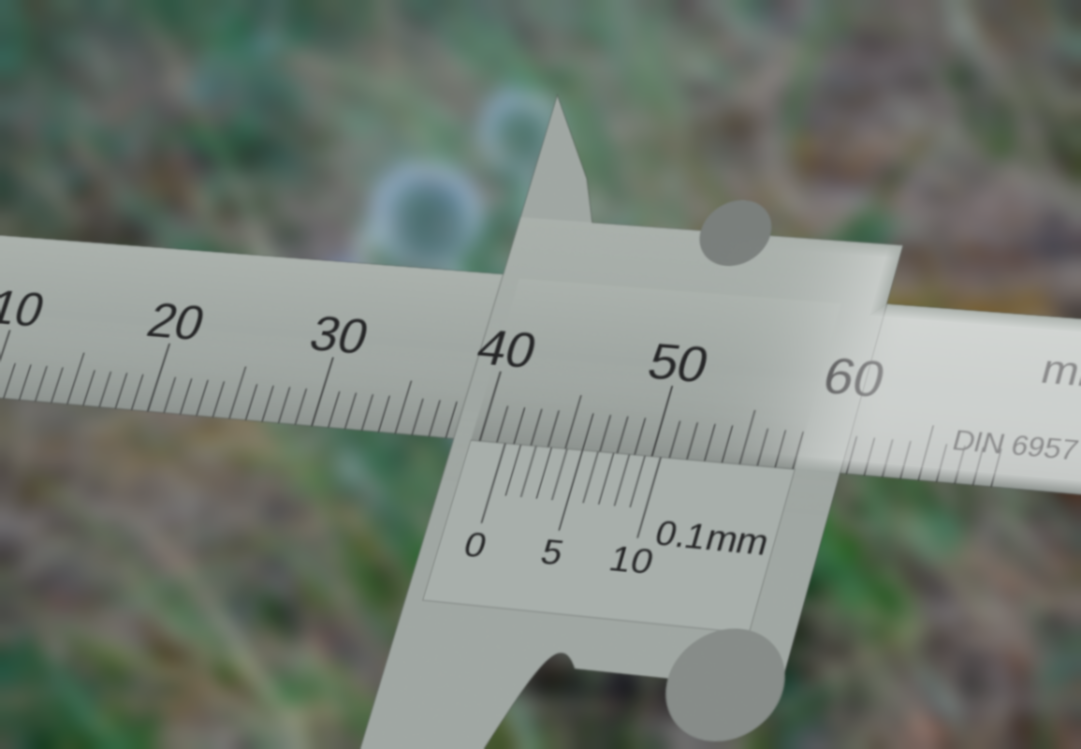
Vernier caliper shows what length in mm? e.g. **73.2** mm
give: **41.5** mm
